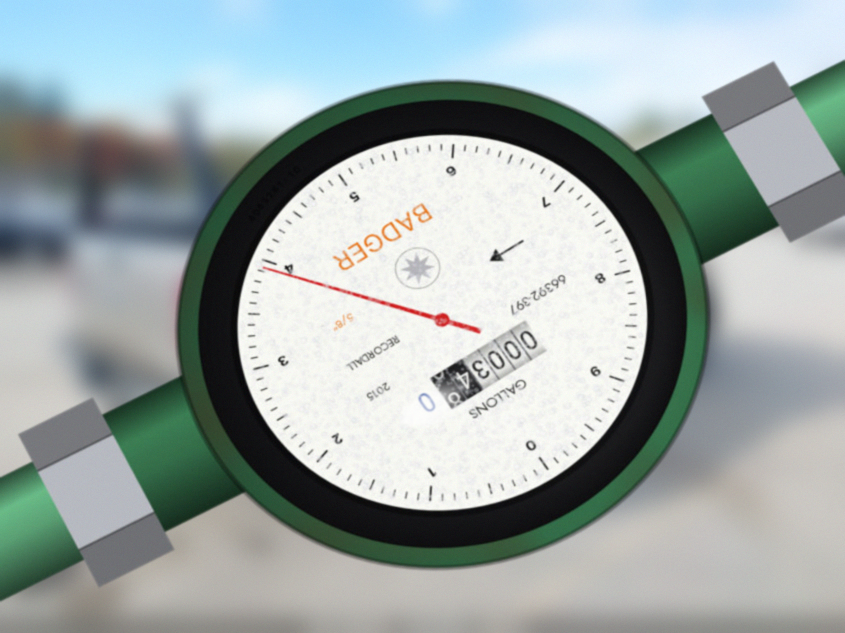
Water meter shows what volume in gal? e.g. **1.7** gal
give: **3483.9** gal
